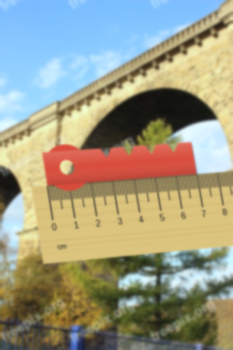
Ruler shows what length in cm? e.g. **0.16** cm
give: **7** cm
